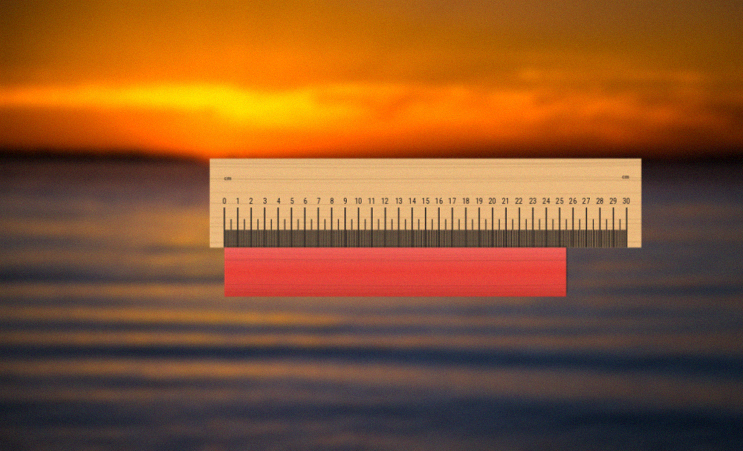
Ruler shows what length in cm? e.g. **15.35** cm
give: **25.5** cm
